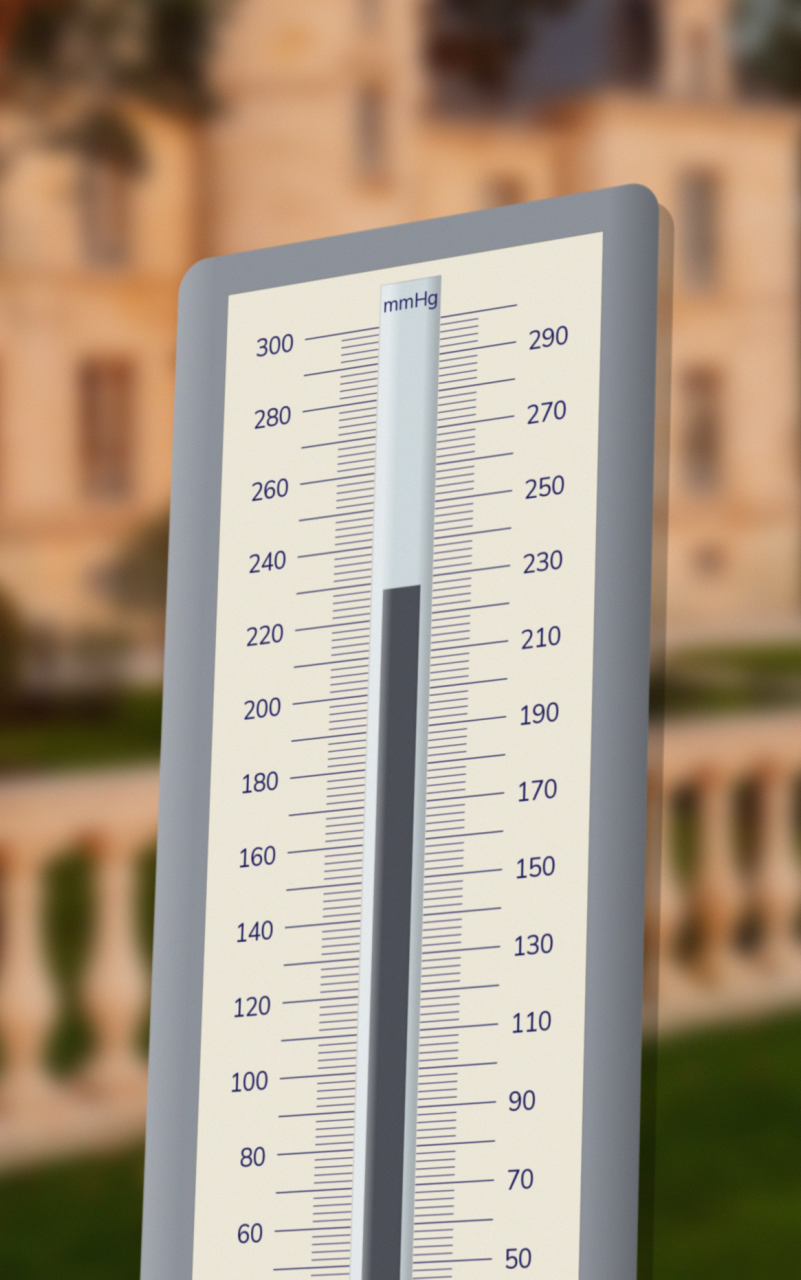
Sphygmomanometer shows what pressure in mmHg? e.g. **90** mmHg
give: **228** mmHg
